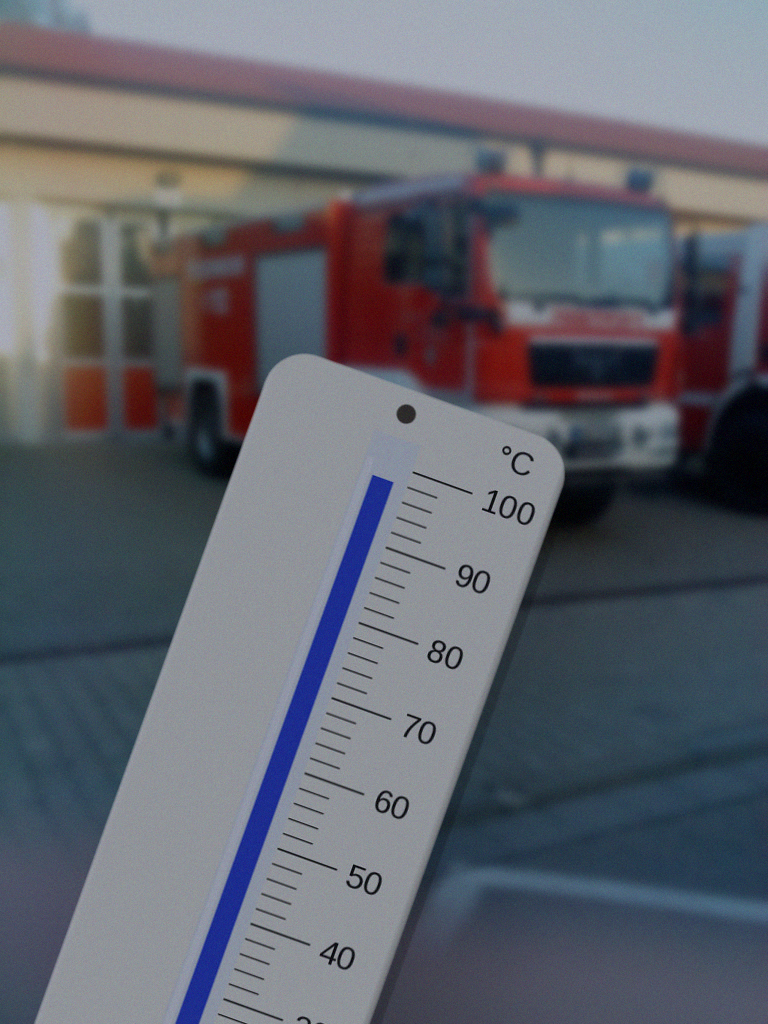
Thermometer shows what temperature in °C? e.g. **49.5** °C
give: **98** °C
